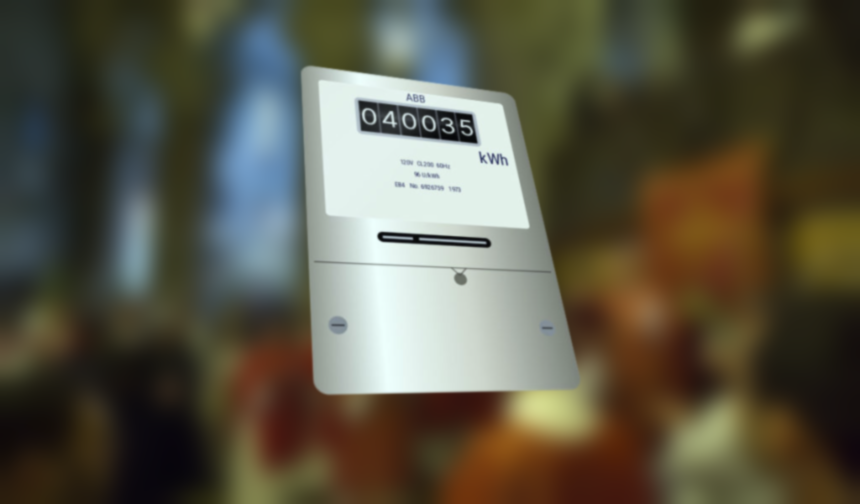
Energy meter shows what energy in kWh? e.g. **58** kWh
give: **40035** kWh
